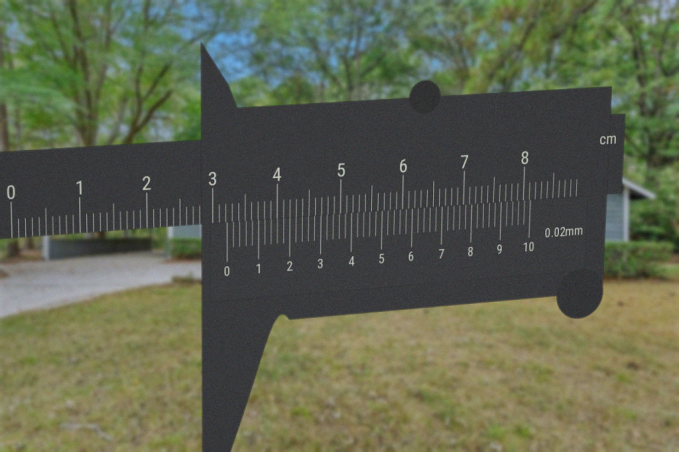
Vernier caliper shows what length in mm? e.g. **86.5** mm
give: **32.2** mm
